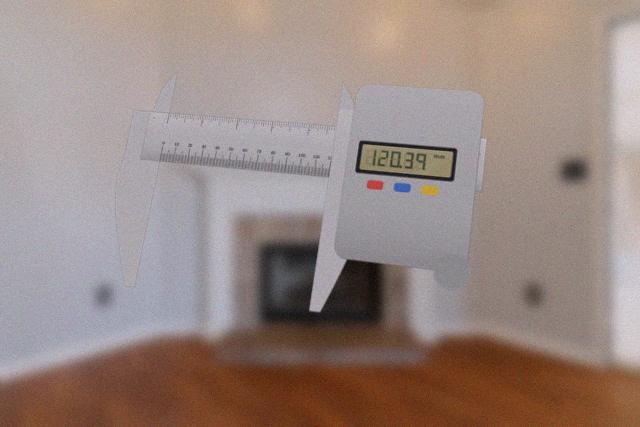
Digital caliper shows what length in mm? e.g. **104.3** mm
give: **120.39** mm
